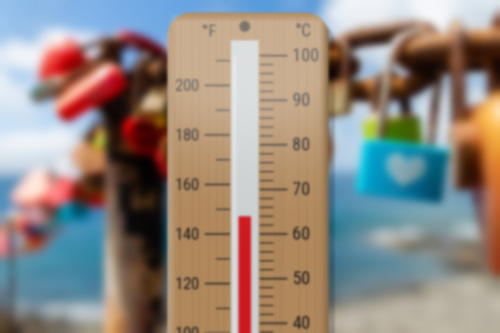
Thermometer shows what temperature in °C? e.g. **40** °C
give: **64** °C
